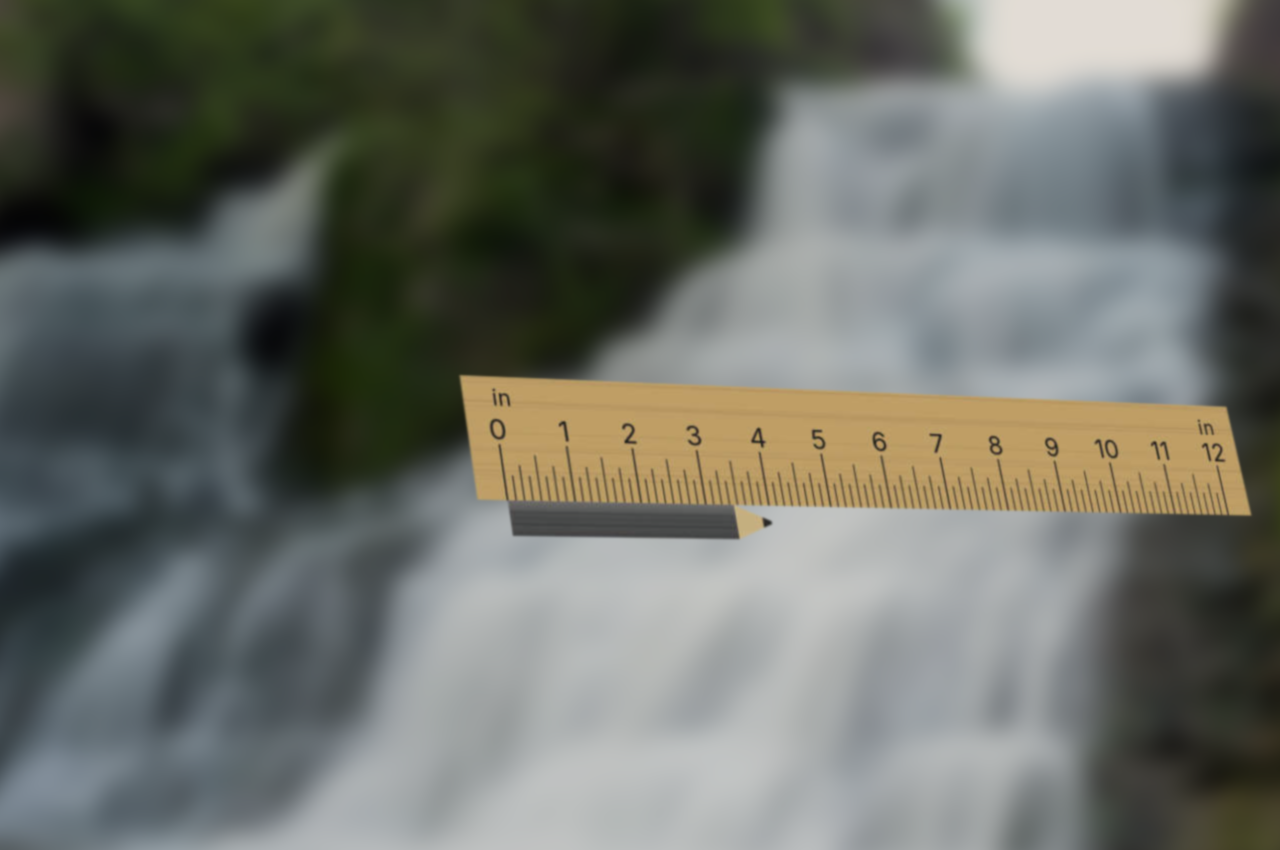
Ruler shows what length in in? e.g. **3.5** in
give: **4** in
